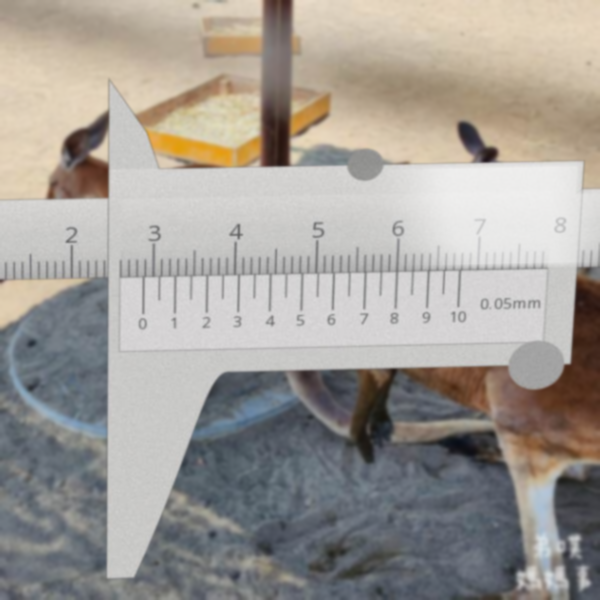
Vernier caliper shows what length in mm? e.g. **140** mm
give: **28.8** mm
